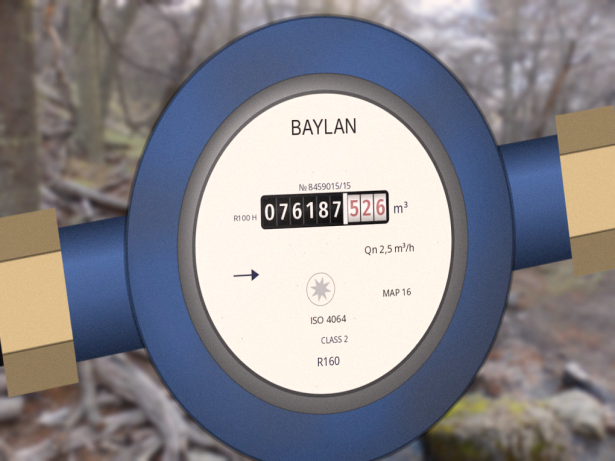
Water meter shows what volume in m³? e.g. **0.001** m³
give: **76187.526** m³
